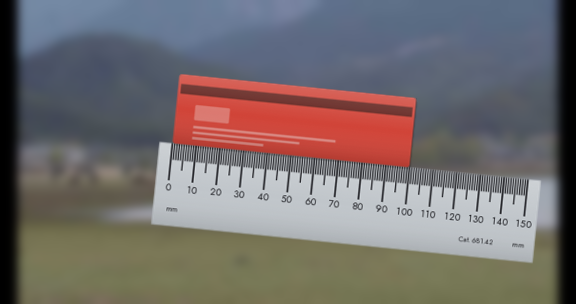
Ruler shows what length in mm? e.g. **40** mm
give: **100** mm
